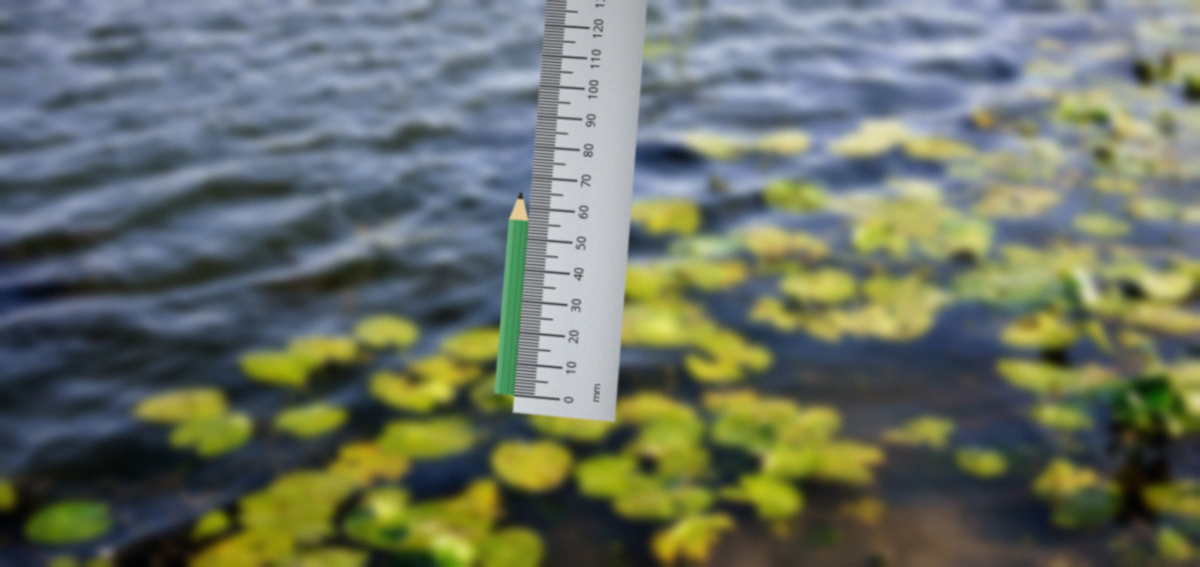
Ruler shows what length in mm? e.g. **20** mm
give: **65** mm
